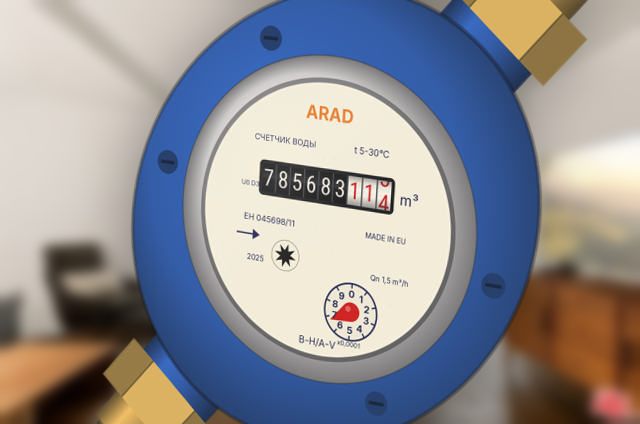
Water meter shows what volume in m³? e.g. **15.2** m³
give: **785683.1136** m³
